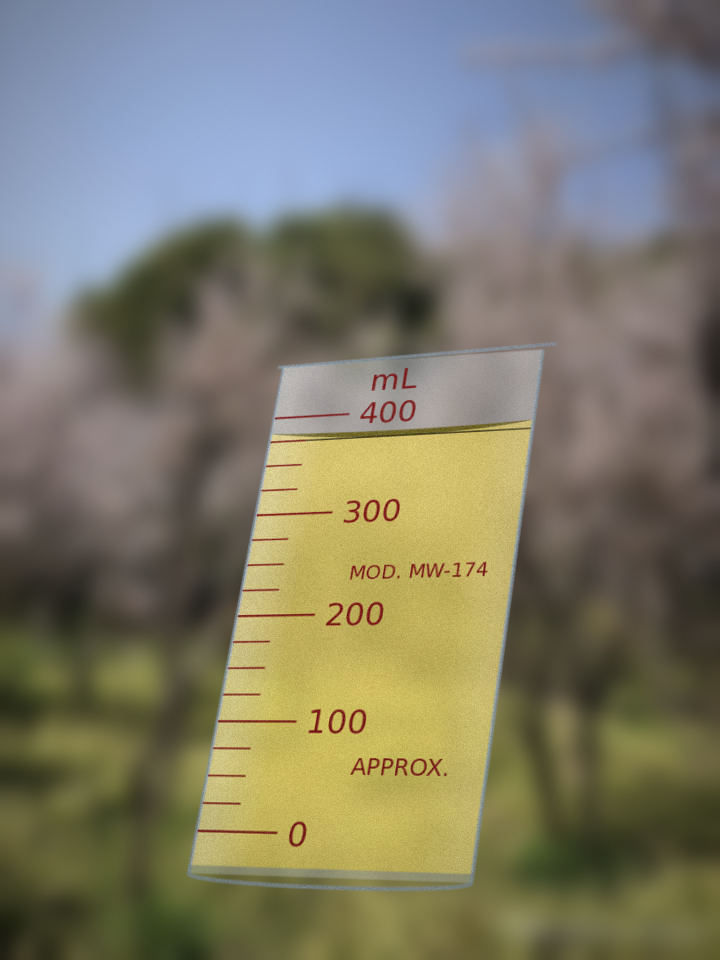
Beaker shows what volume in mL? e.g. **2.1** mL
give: **375** mL
